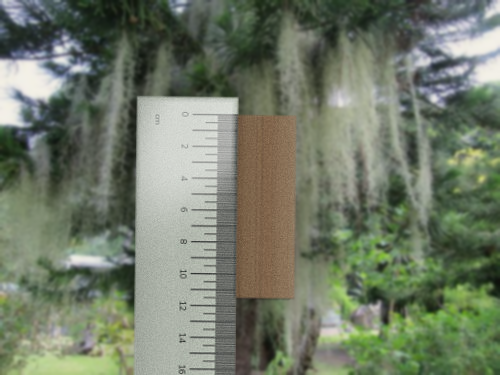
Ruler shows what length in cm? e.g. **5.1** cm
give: **11.5** cm
